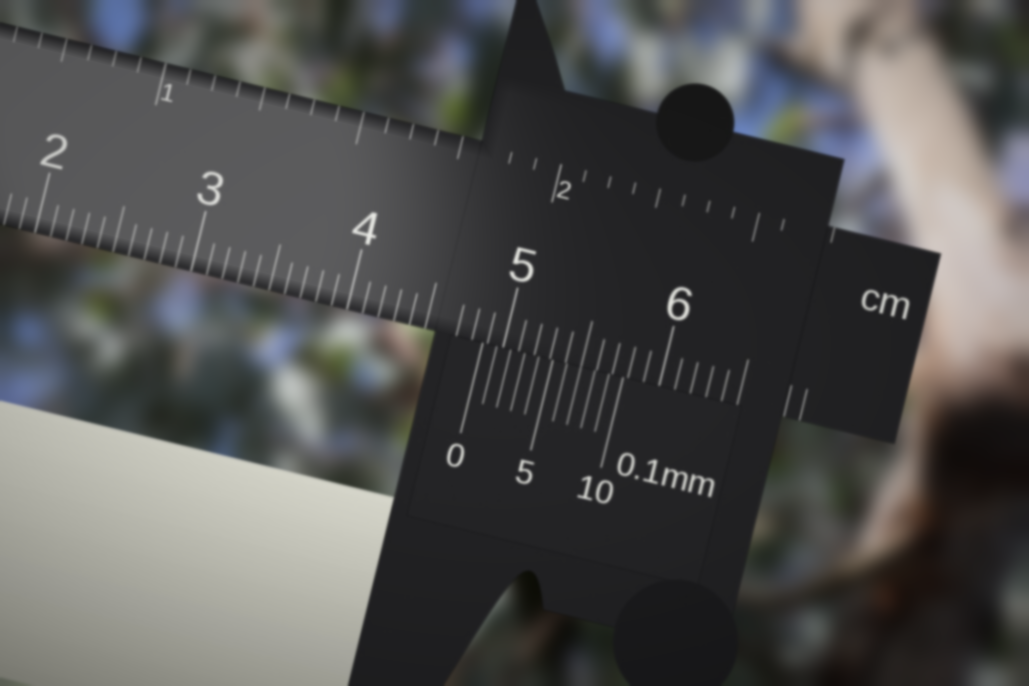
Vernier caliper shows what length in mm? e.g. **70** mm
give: **48.7** mm
